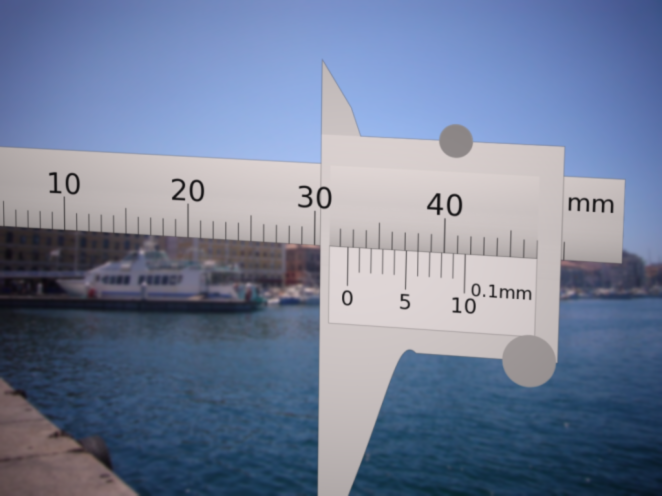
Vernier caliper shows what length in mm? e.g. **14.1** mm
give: **32.6** mm
